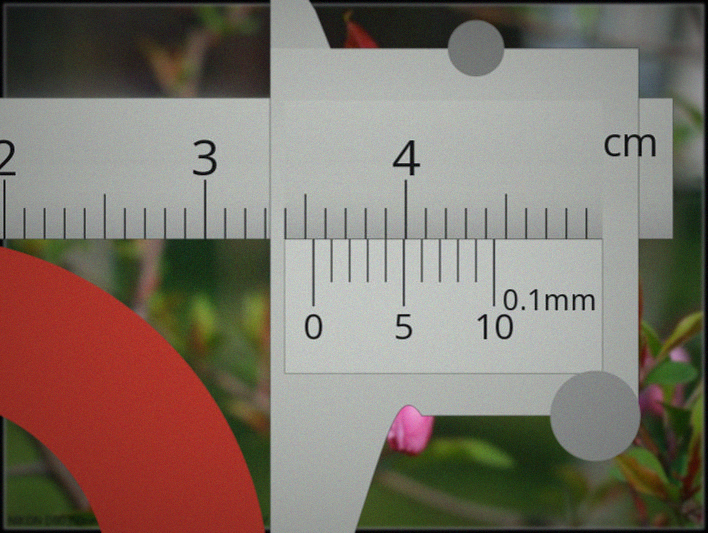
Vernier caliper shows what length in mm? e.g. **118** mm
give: **35.4** mm
